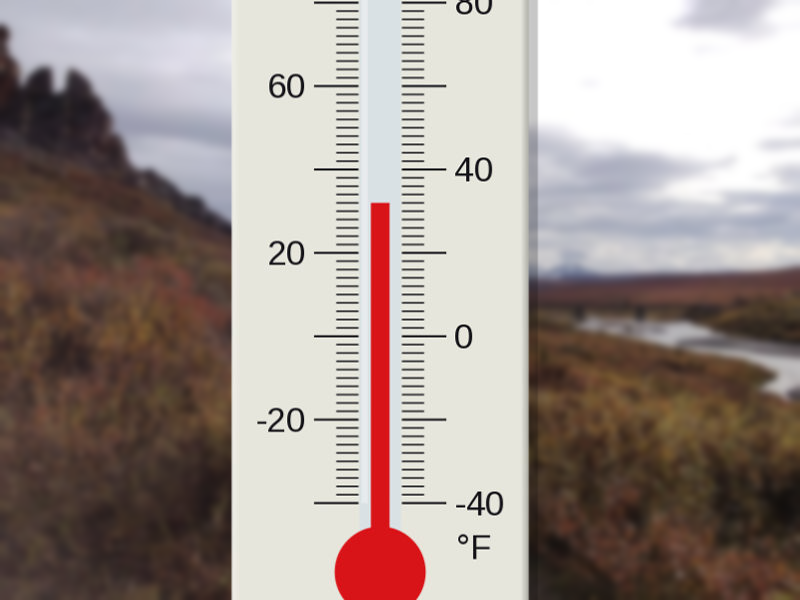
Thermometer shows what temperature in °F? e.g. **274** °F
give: **32** °F
